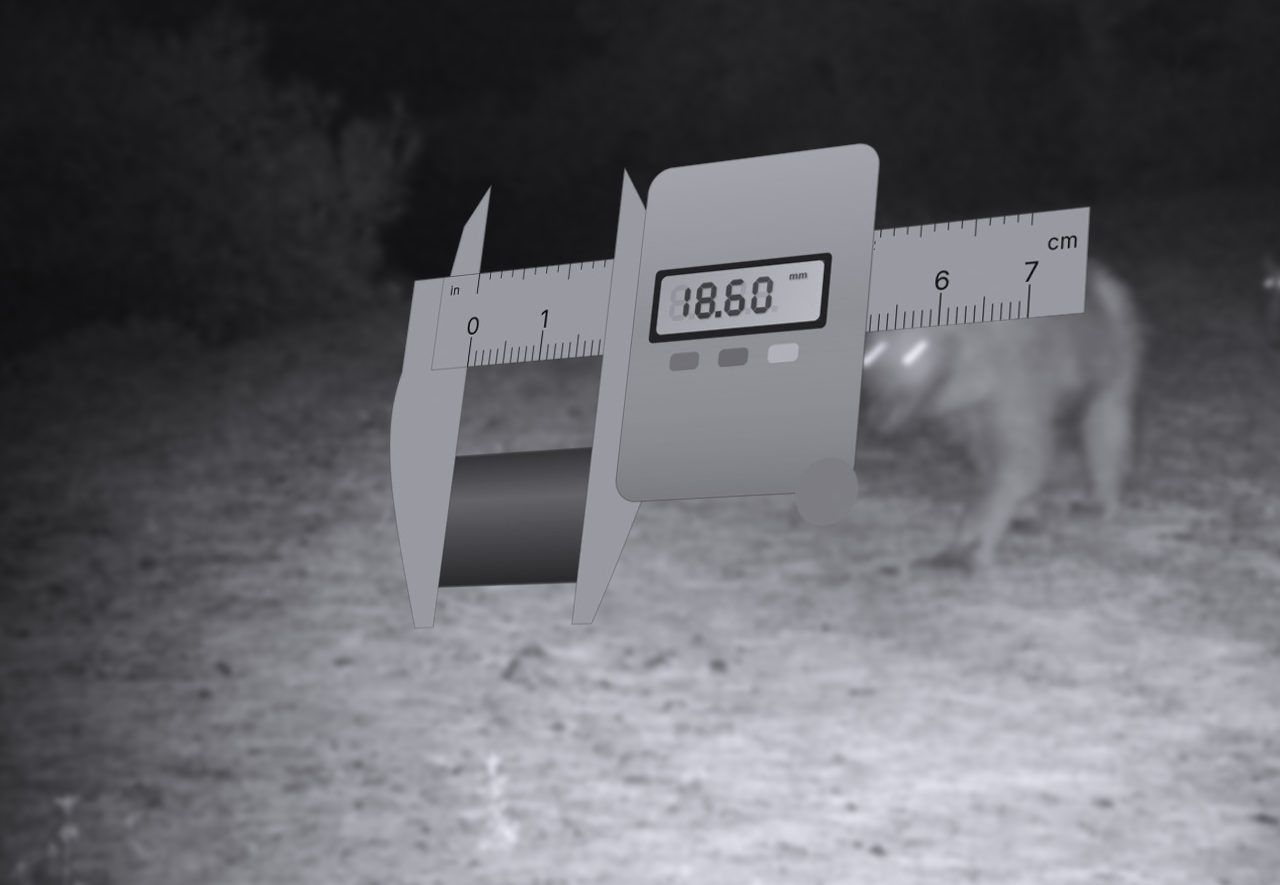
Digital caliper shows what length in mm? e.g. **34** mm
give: **18.60** mm
